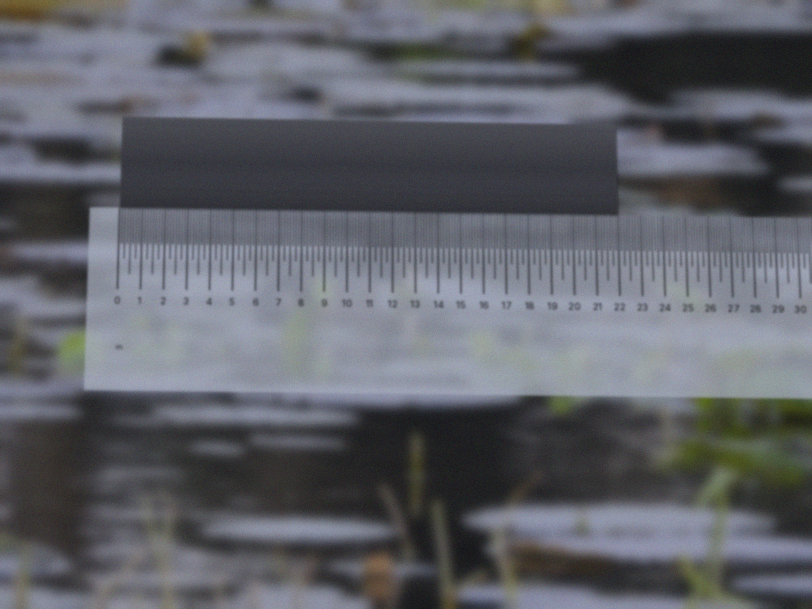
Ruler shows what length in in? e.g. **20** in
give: **22** in
